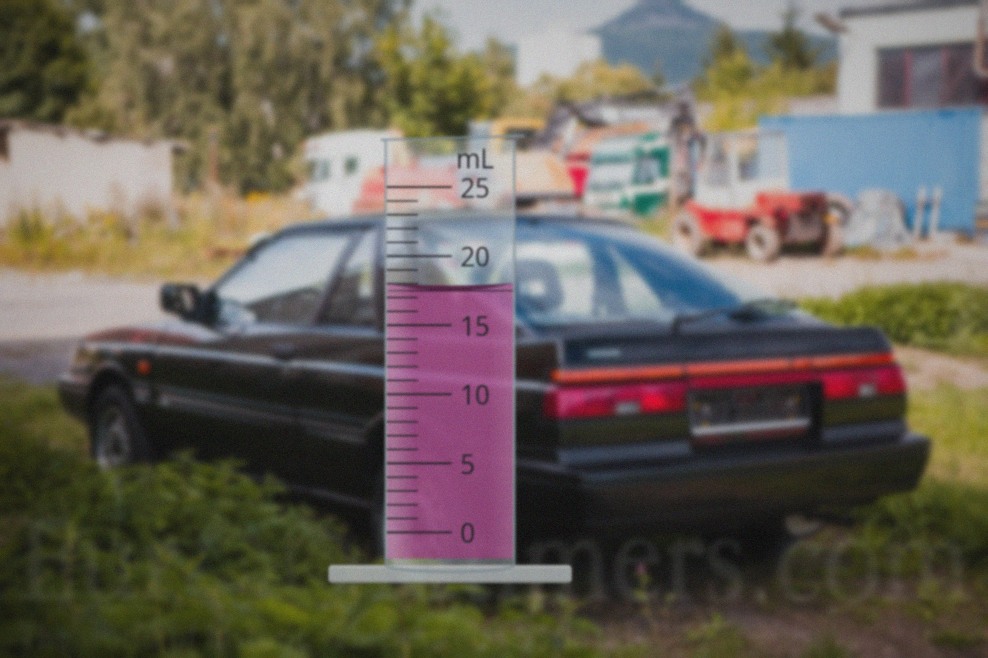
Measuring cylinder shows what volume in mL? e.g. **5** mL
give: **17.5** mL
